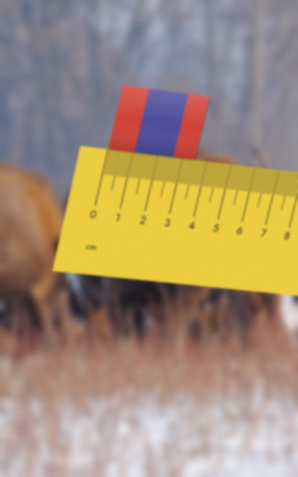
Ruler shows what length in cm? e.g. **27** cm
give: **3.5** cm
